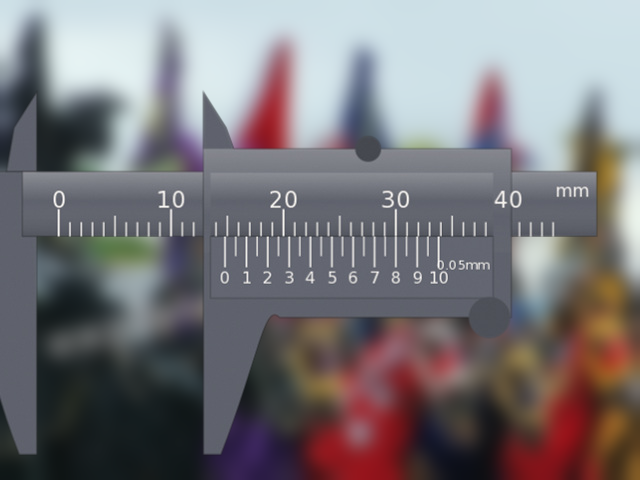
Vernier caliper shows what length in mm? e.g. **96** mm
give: **14.8** mm
